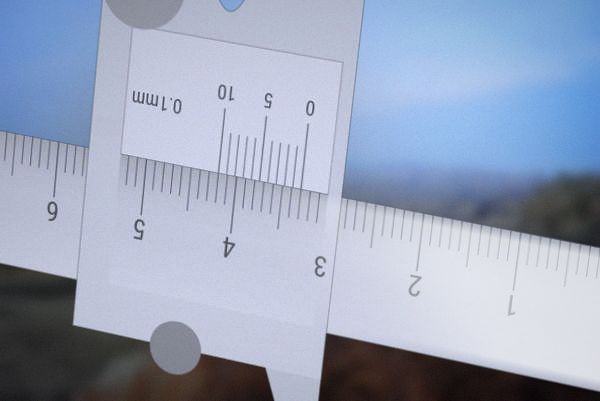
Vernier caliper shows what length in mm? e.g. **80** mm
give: **33.0** mm
